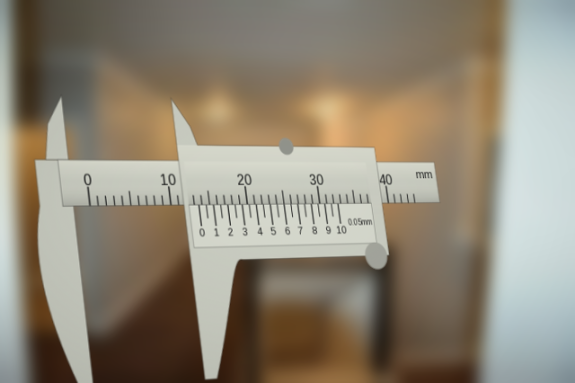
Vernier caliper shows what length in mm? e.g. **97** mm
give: **13.6** mm
